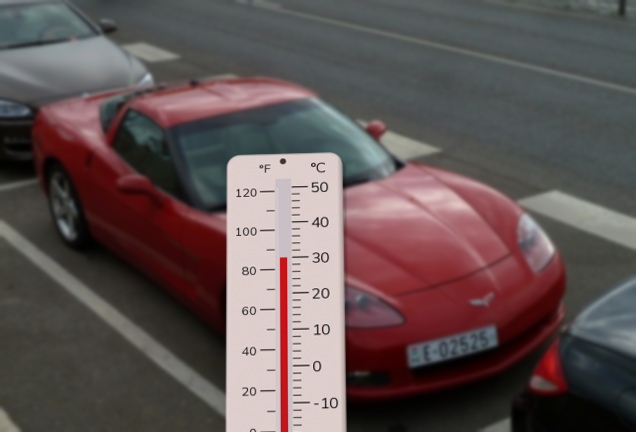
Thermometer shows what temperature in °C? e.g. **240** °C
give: **30** °C
